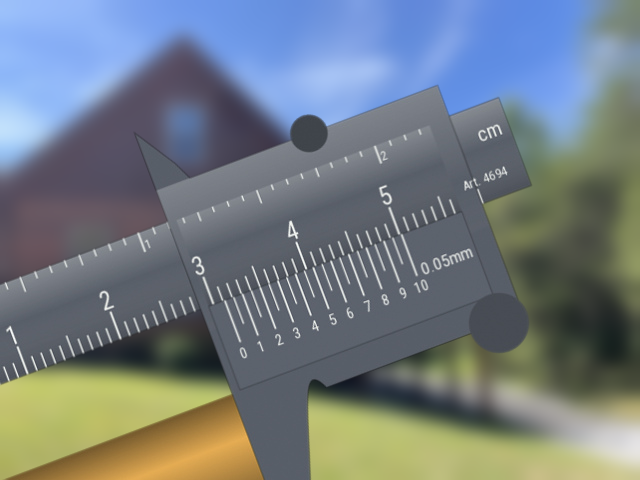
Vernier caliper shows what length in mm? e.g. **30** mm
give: **31.2** mm
